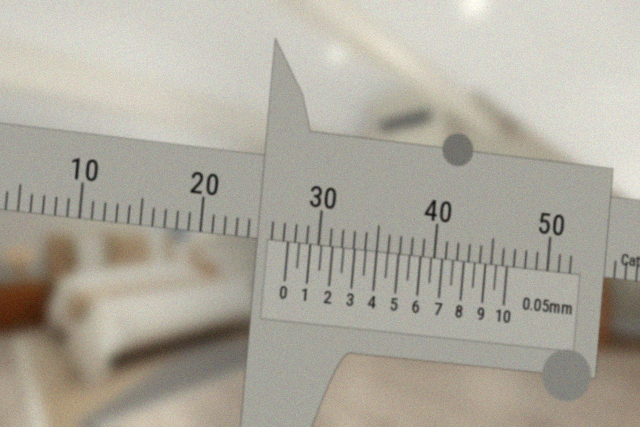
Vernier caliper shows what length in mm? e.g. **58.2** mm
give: **27.4** mm
